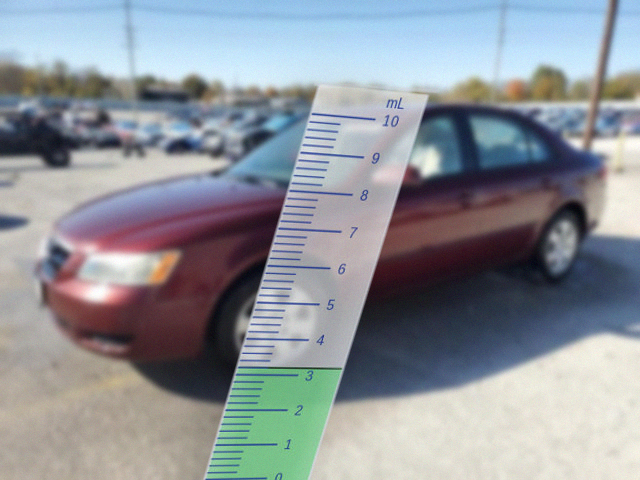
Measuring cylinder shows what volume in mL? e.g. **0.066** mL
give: **3.2** mL
